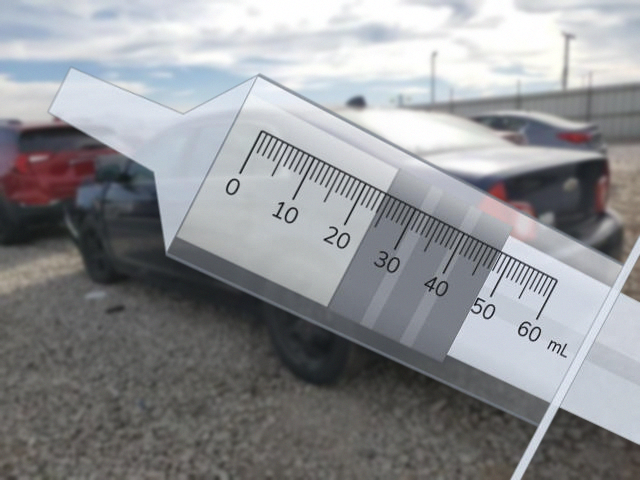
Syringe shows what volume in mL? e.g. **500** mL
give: **24** mL
